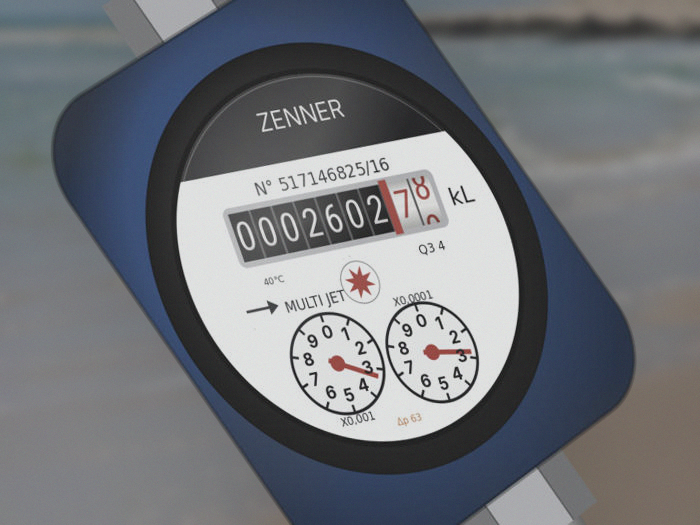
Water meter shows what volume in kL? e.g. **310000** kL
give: **2602.7832** kL
